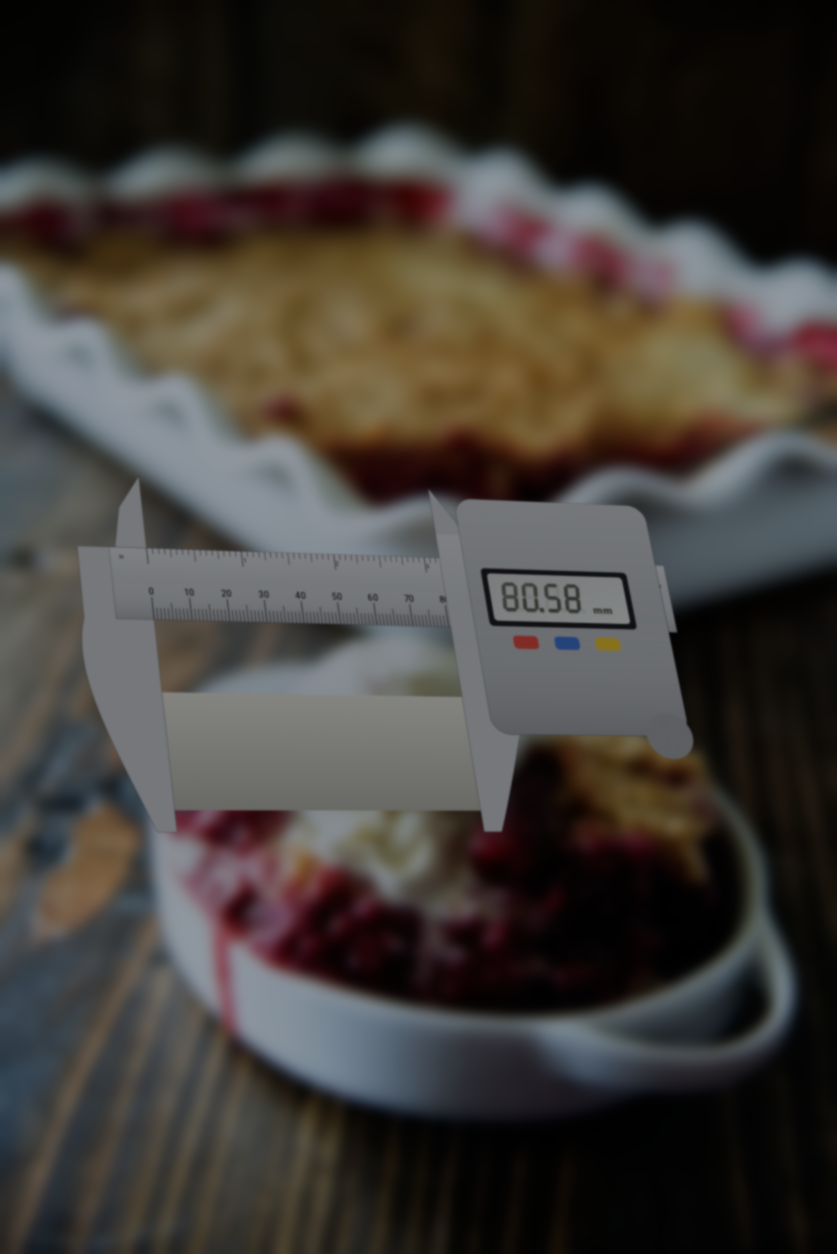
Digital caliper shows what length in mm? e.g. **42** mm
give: **80.58** mm
